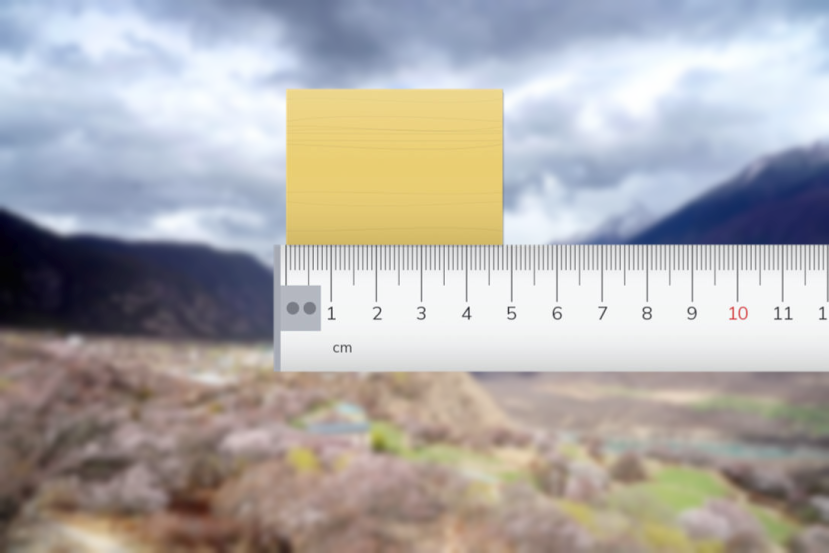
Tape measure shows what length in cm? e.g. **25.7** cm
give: **4.8** cm
